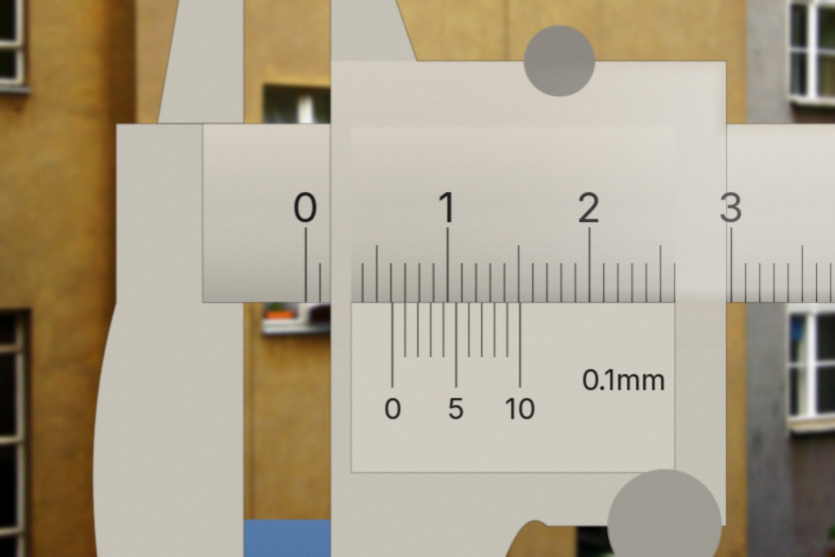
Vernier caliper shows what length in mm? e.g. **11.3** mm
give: **6.1** mm
